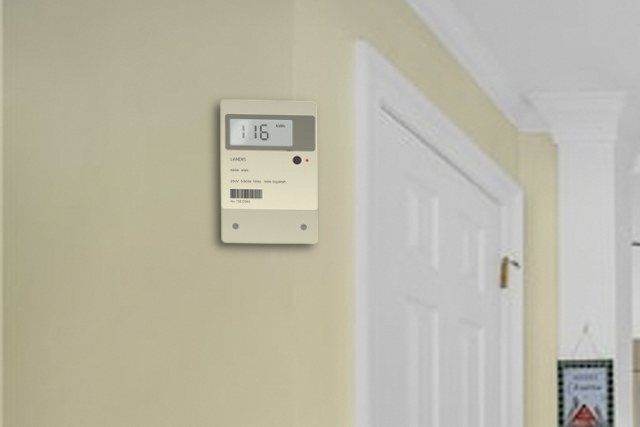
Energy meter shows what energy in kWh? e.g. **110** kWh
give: **116** kWh
